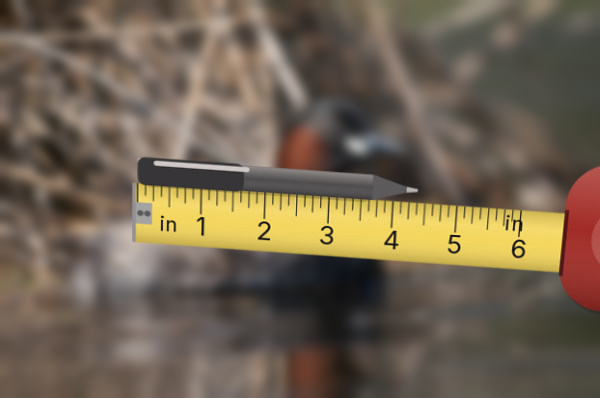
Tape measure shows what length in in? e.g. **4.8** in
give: **4.375** in
